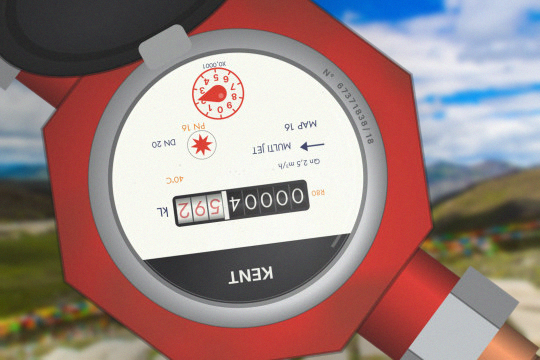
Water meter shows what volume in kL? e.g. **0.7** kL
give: **4.5922** kL
